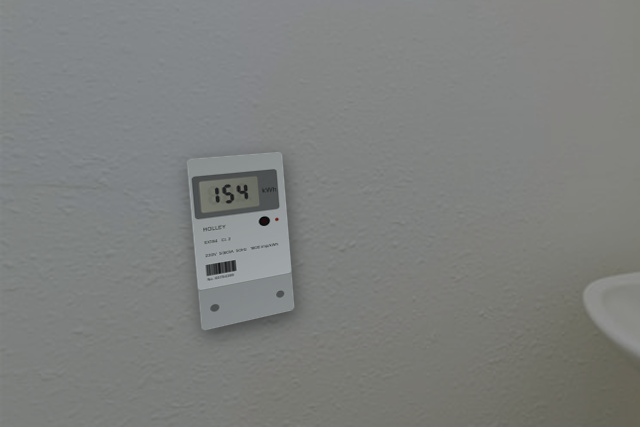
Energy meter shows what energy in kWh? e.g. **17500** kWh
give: **154** kWh
